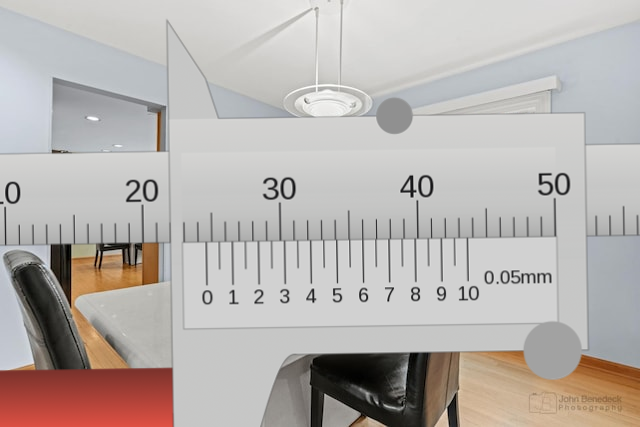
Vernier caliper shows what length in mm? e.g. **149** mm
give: **24.6** mm
